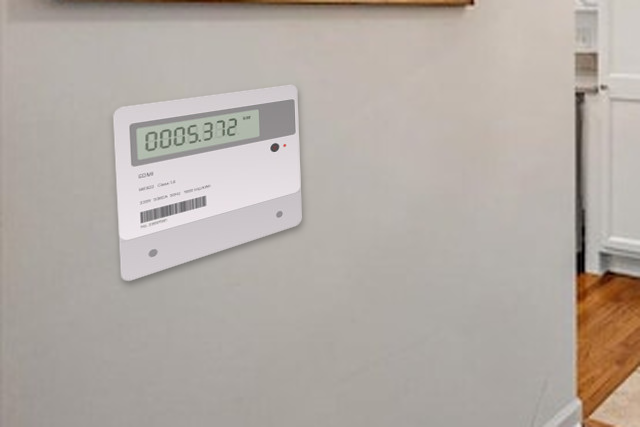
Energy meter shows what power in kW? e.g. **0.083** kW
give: **5.372** kW
